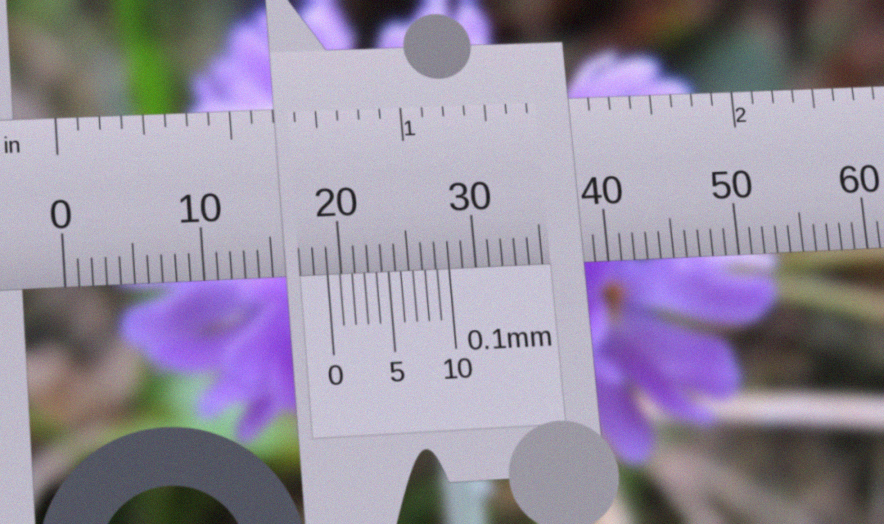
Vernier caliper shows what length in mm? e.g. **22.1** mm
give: **19.0** mm
